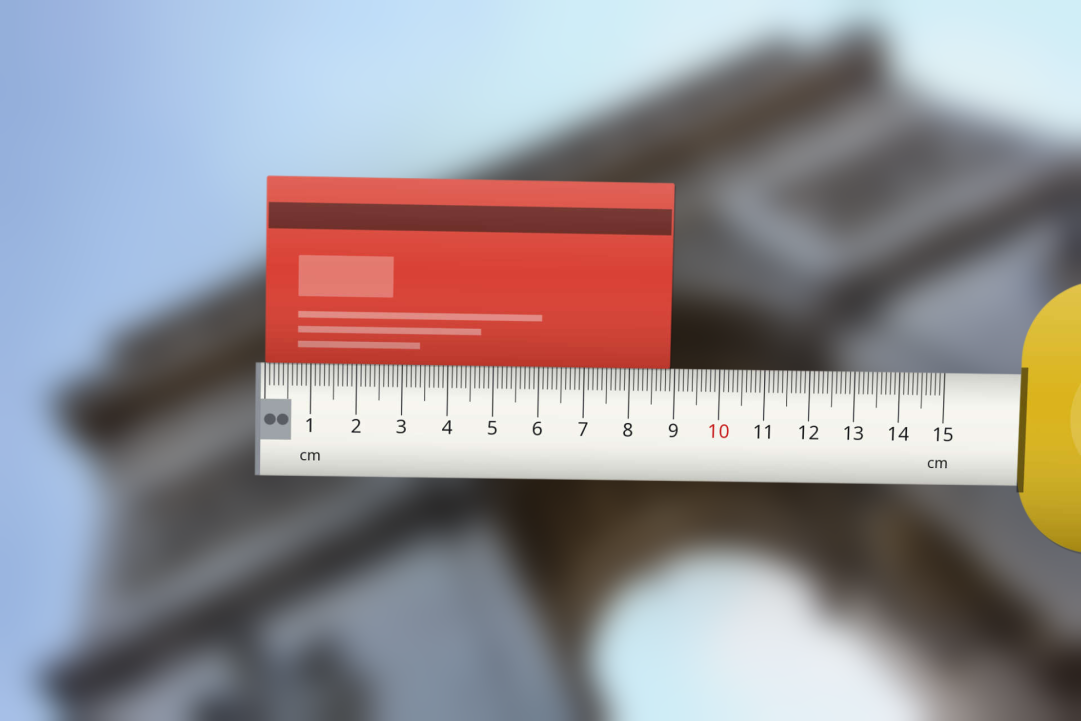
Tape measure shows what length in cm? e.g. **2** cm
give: **8.9** cm
